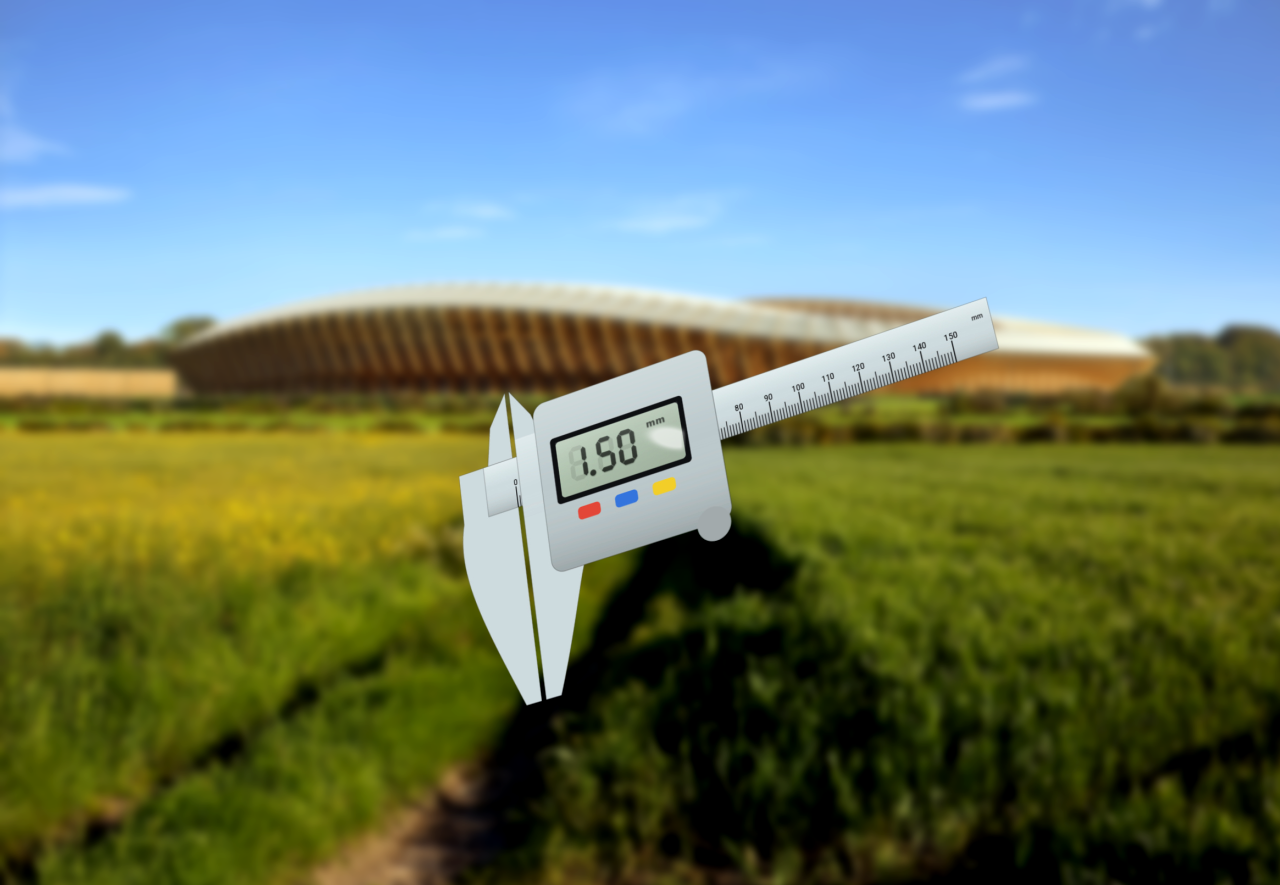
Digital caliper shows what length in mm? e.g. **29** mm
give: **1.50** mm
